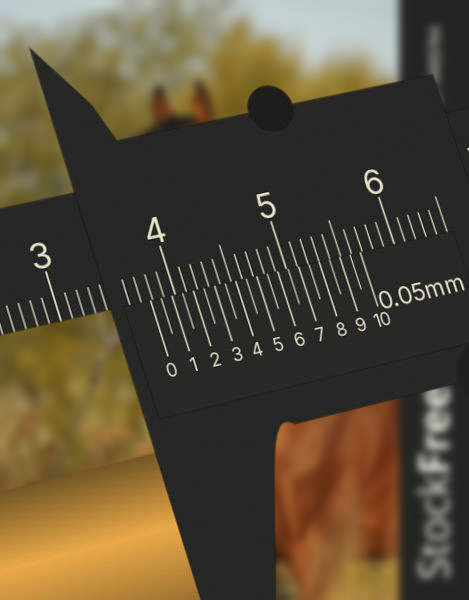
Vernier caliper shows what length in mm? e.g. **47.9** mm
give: **37.8** mm
